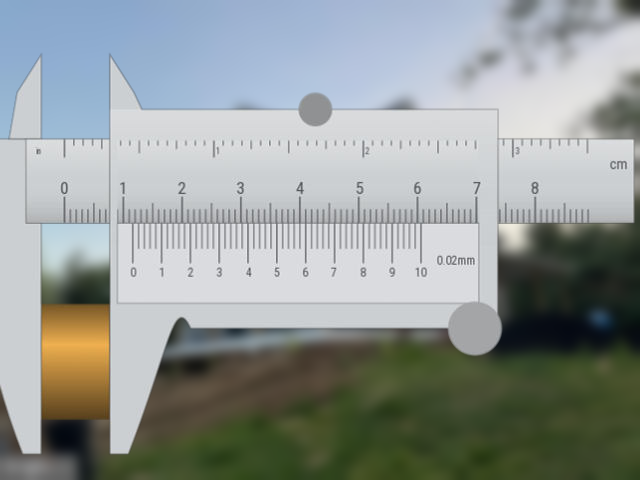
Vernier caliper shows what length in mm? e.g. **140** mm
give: **11.6** mm
